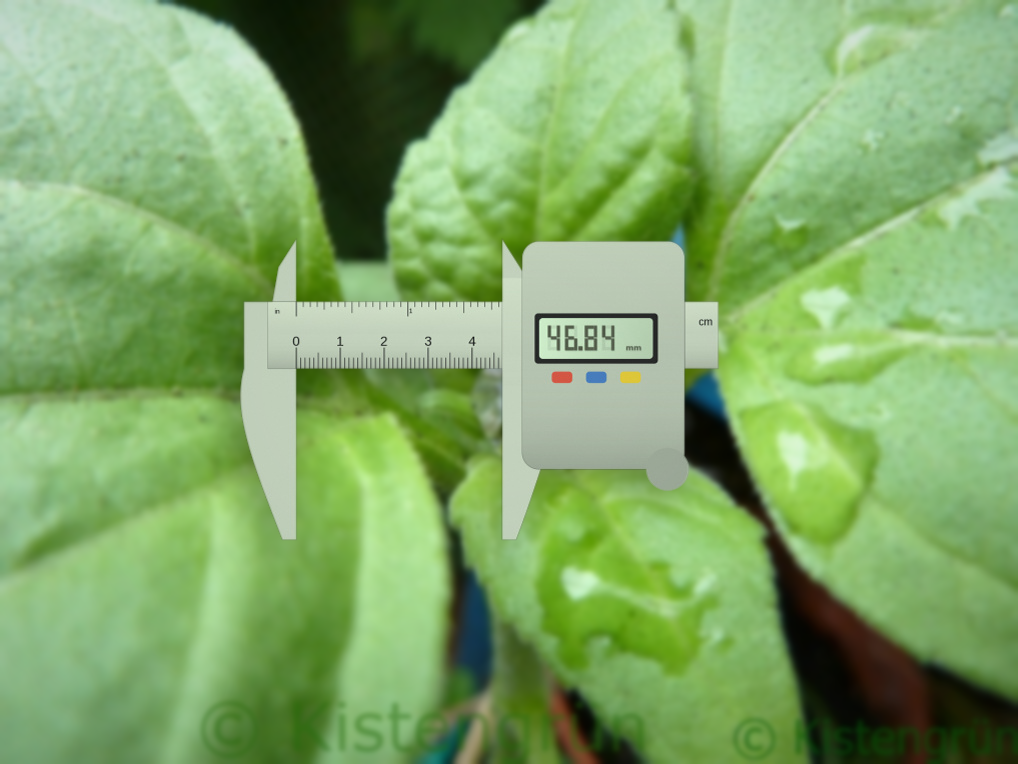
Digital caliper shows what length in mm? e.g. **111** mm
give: **46.84** mm
